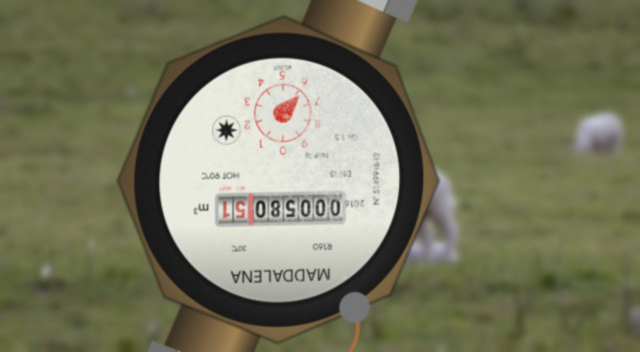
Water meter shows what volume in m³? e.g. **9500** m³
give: **580.516** m³
